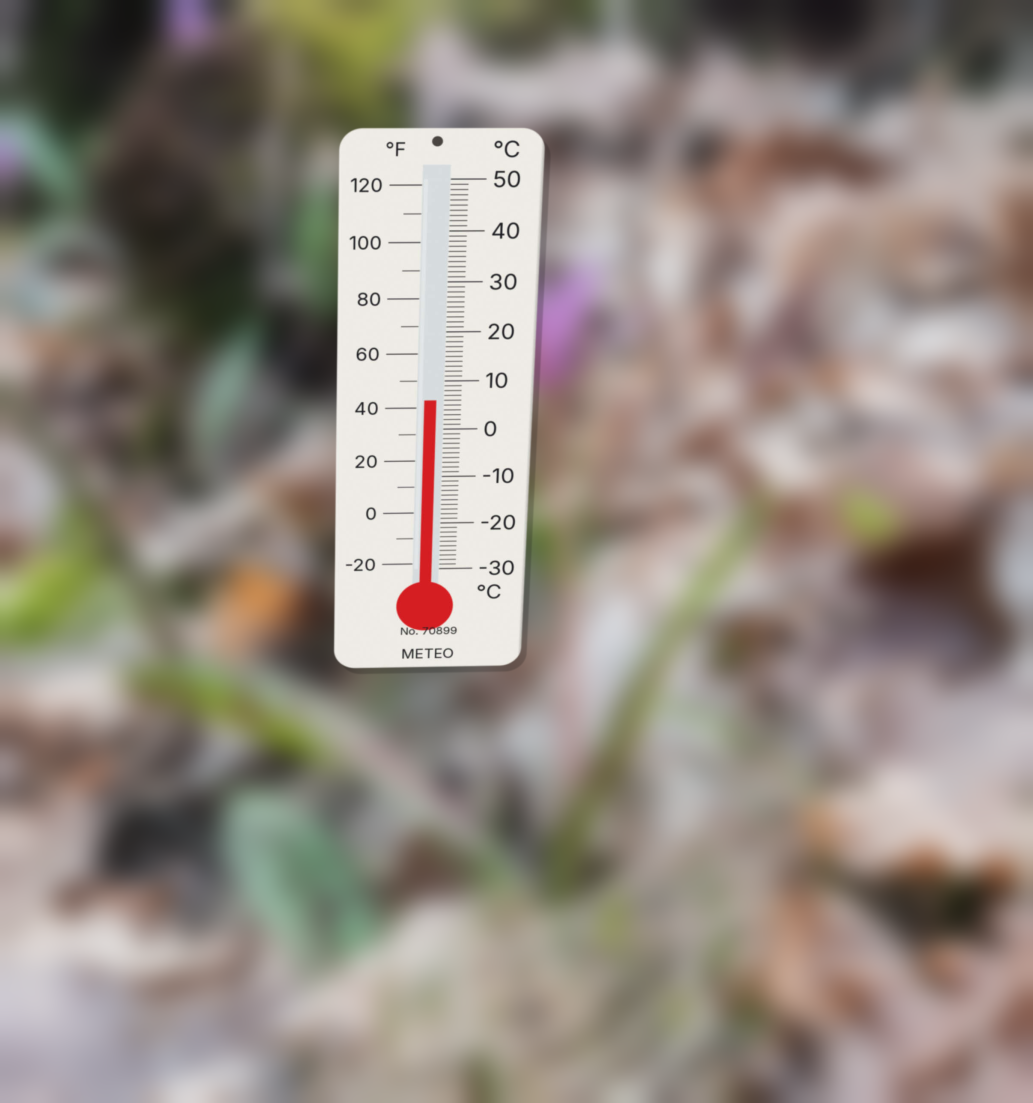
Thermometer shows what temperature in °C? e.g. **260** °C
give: **6** °C
